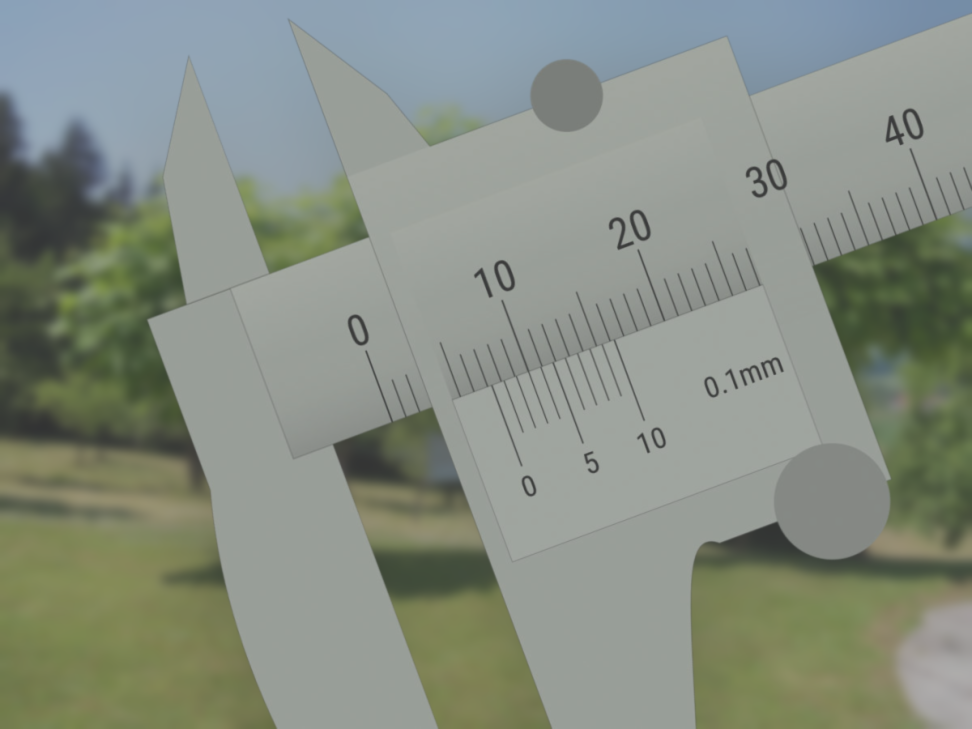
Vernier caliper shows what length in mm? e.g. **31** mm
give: **7.3** mm
